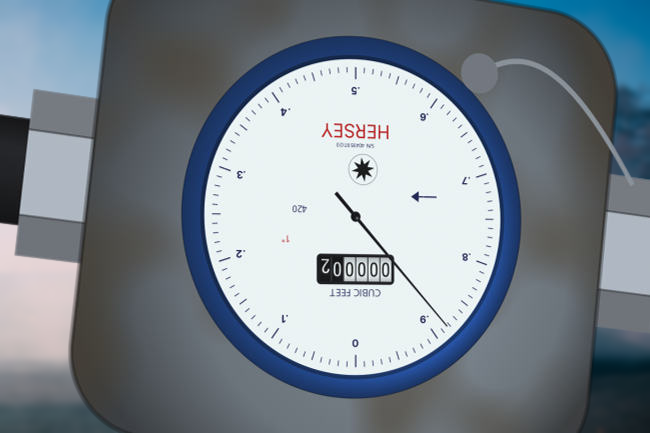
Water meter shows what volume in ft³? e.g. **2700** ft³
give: **1.88** ft³
